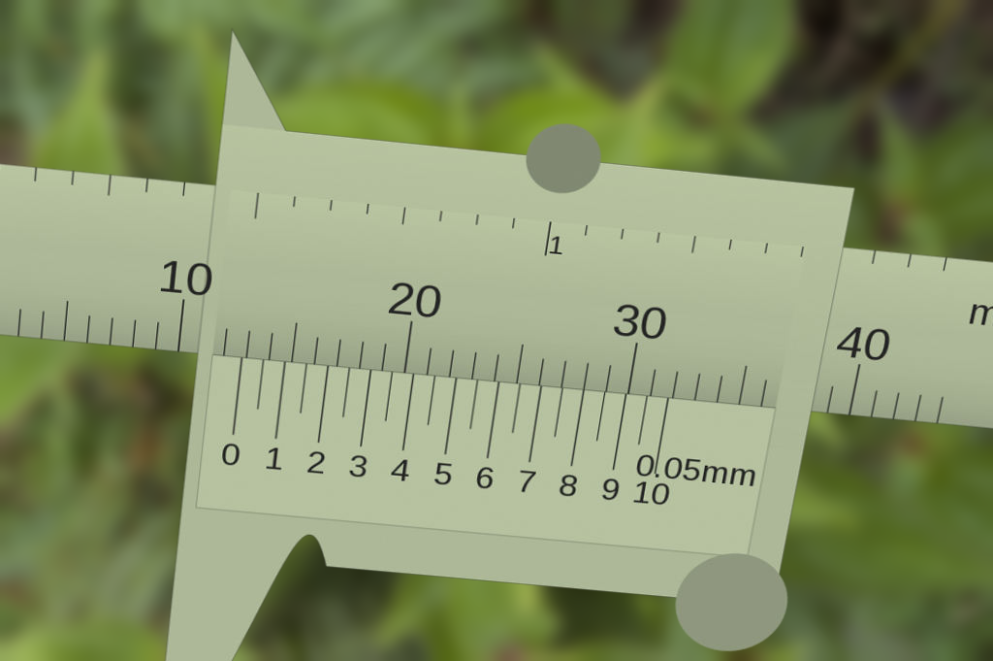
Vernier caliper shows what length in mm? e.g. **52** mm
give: **12.8** mm
